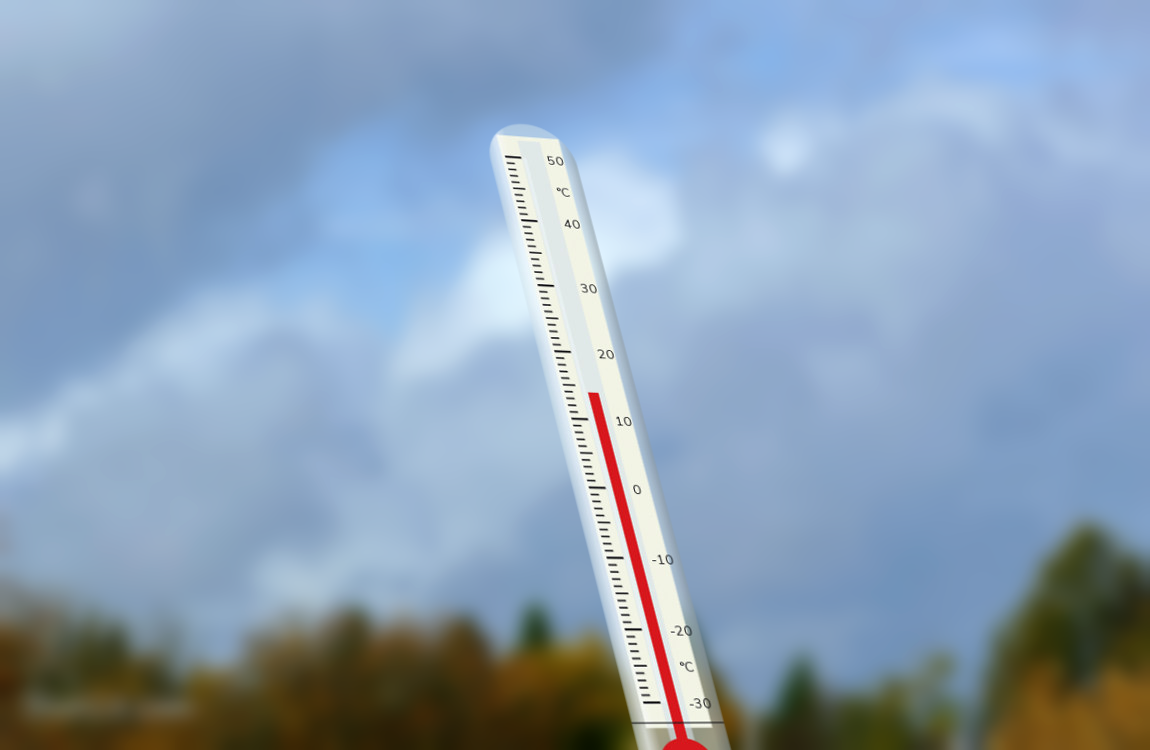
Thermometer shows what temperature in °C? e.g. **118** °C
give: **14** °C
